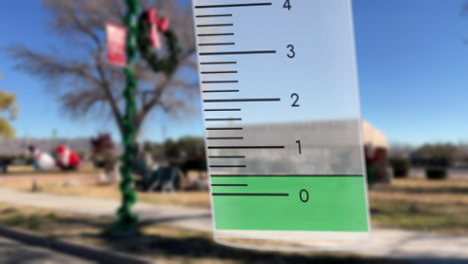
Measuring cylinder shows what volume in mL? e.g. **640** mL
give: **0.4** mL
